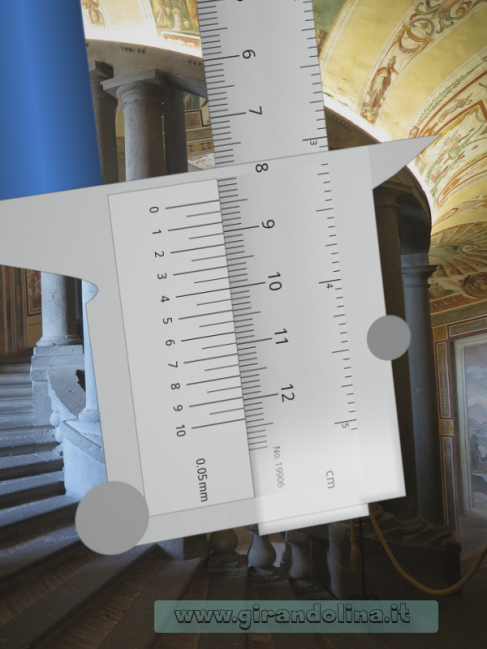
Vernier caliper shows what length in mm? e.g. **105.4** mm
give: **84.4** mm
